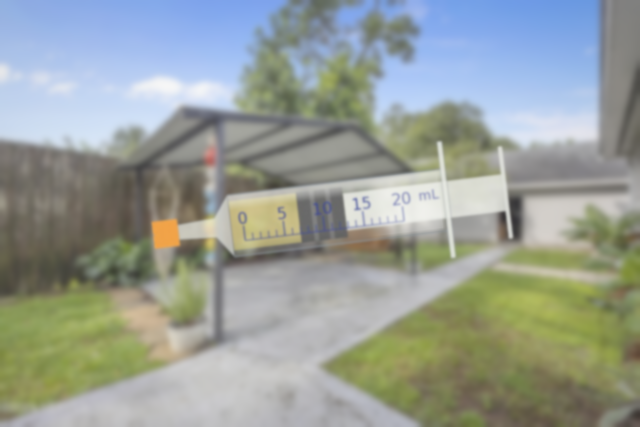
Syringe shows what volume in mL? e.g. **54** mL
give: **7** mL
